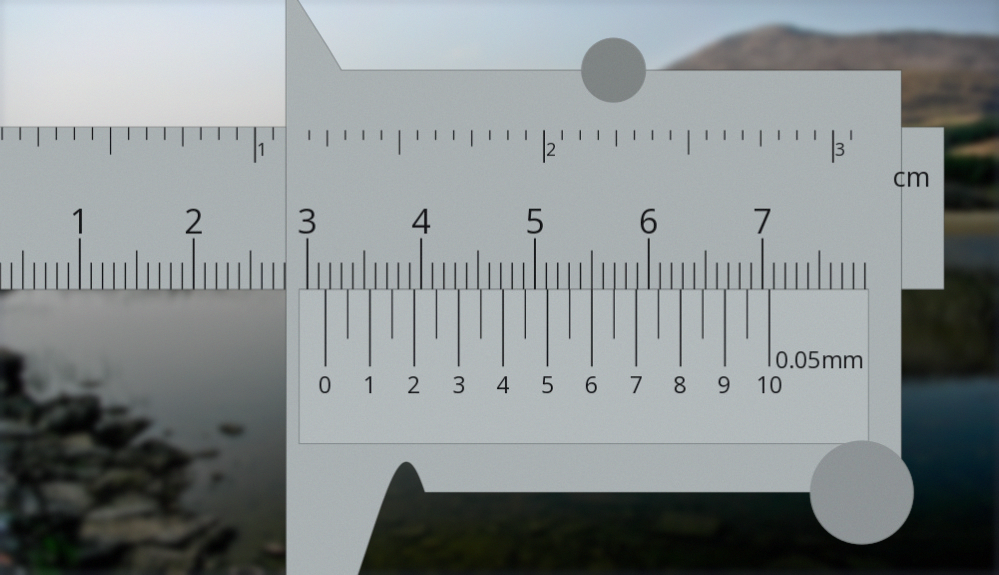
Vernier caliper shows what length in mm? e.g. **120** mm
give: **31.6** mm
